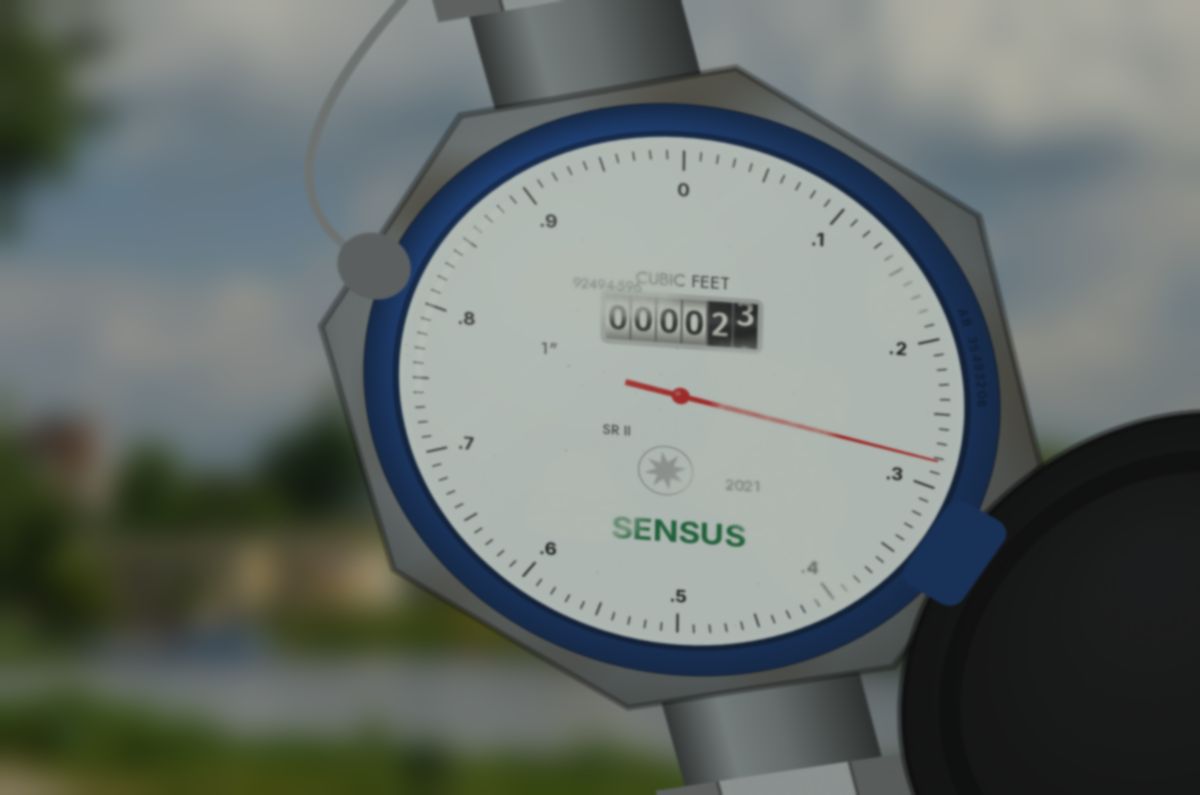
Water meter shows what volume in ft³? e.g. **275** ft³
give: **23.28** ft³
